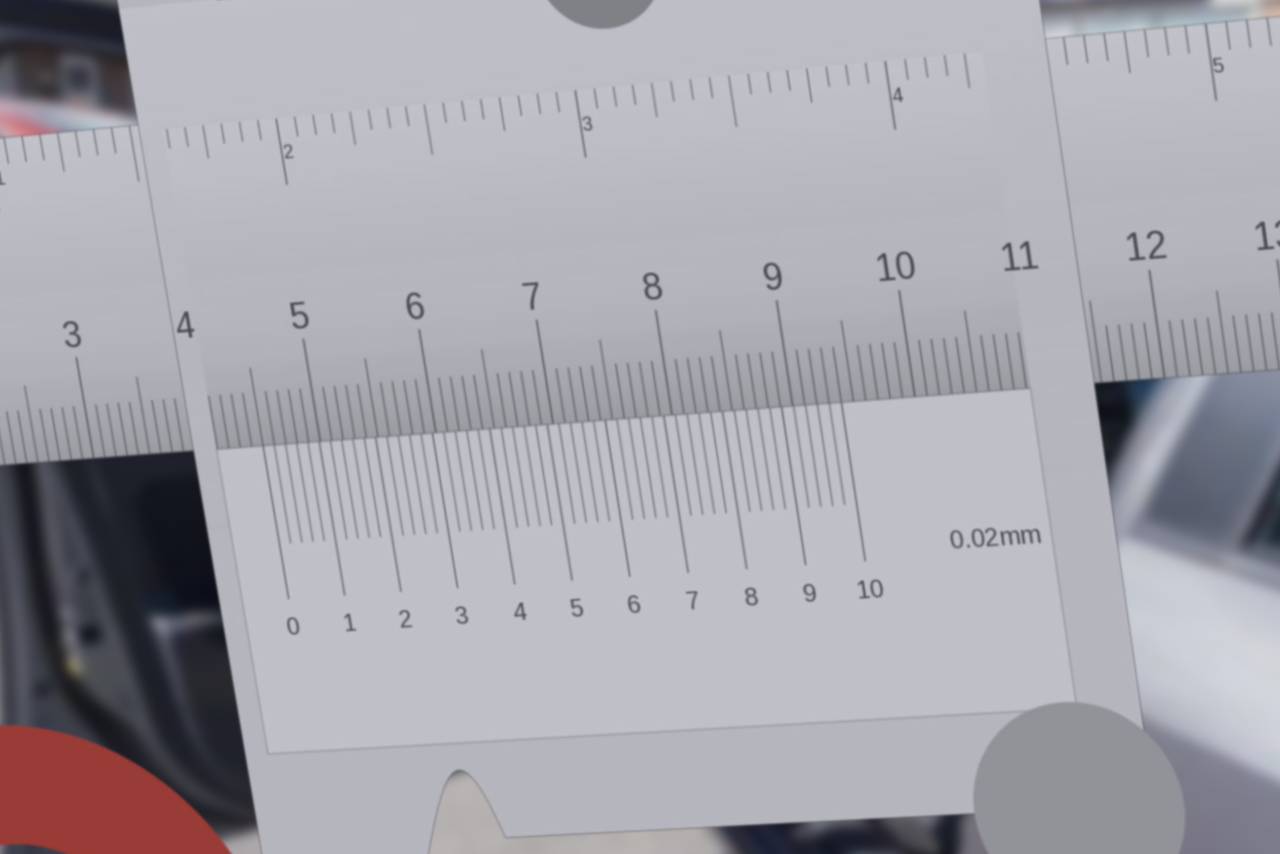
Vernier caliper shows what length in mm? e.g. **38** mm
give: **45.0** mm
